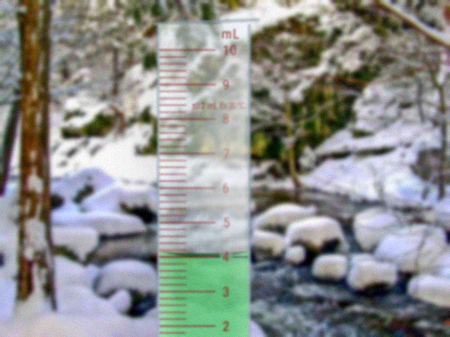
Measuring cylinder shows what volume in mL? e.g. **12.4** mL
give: **4** mL
